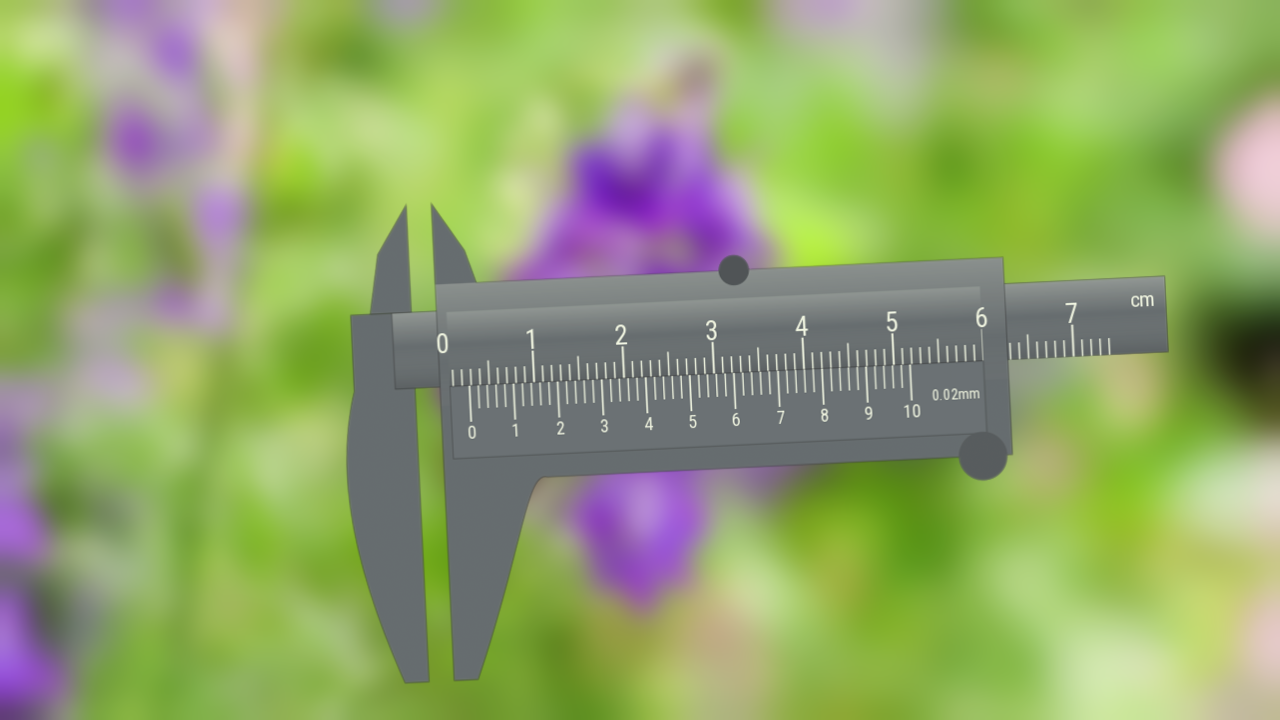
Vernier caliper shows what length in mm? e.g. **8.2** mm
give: **2.8** mm
